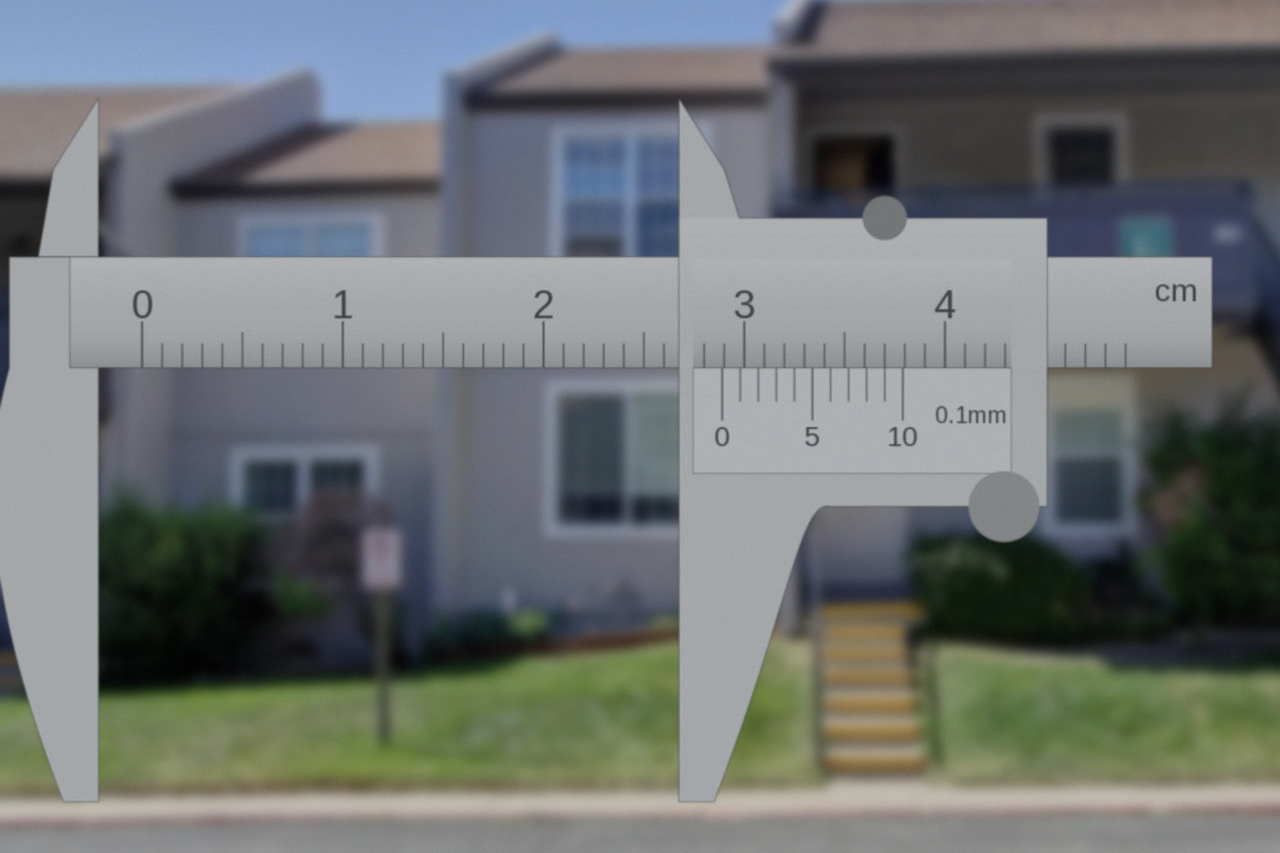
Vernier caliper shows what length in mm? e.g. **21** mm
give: **28.9** mm
